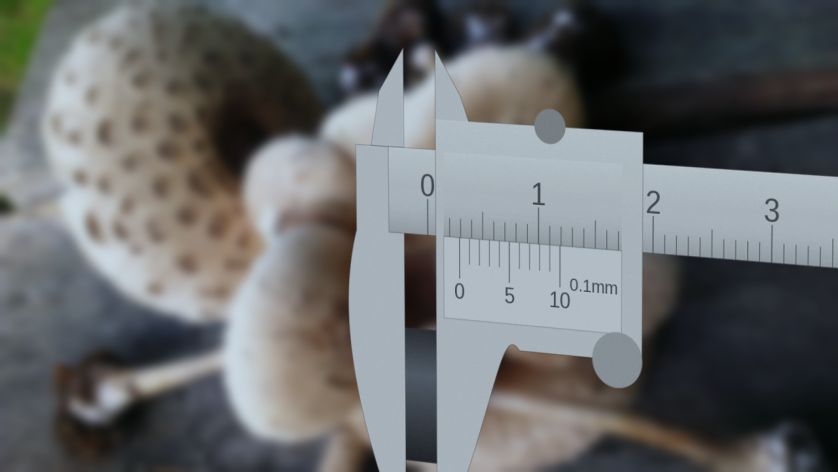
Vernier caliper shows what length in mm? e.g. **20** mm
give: **2.9** mm
